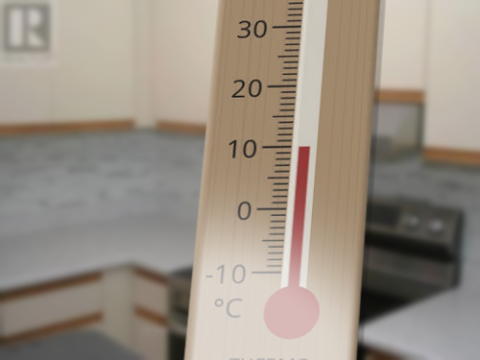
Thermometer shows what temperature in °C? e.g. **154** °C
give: **10** °C
